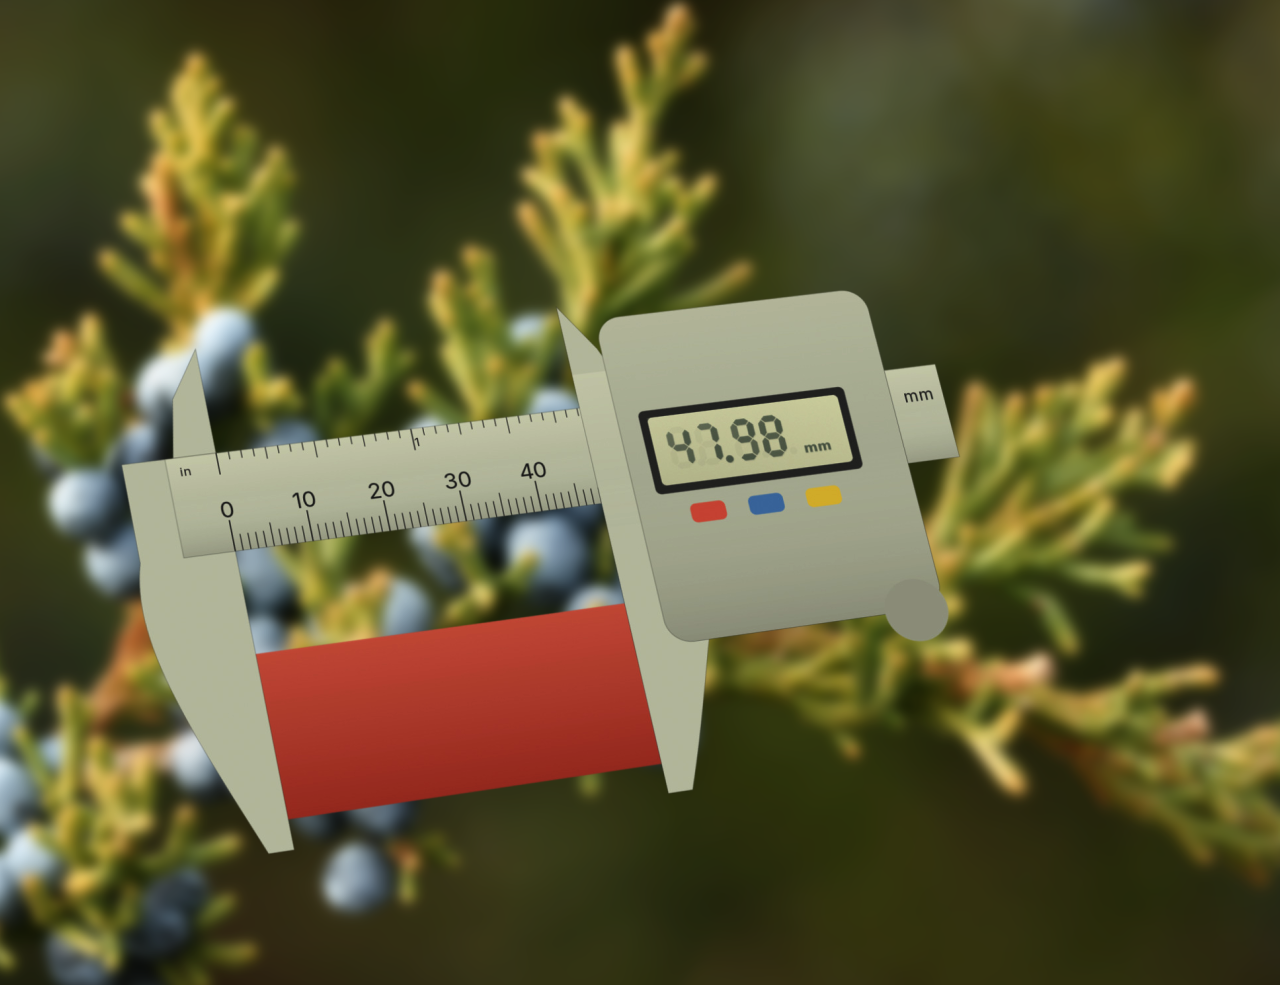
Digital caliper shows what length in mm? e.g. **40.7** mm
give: **47.98** mm
